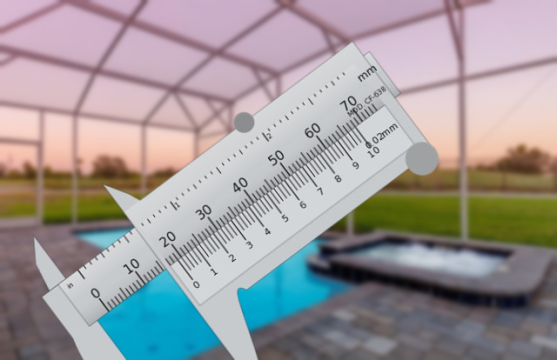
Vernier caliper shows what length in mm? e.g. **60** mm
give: **19.0** mm
